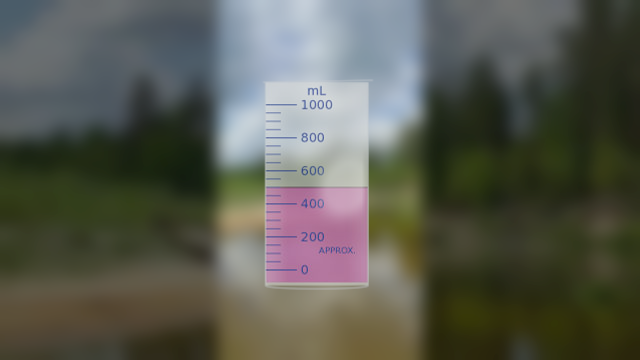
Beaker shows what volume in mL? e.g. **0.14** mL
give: **500** mL
